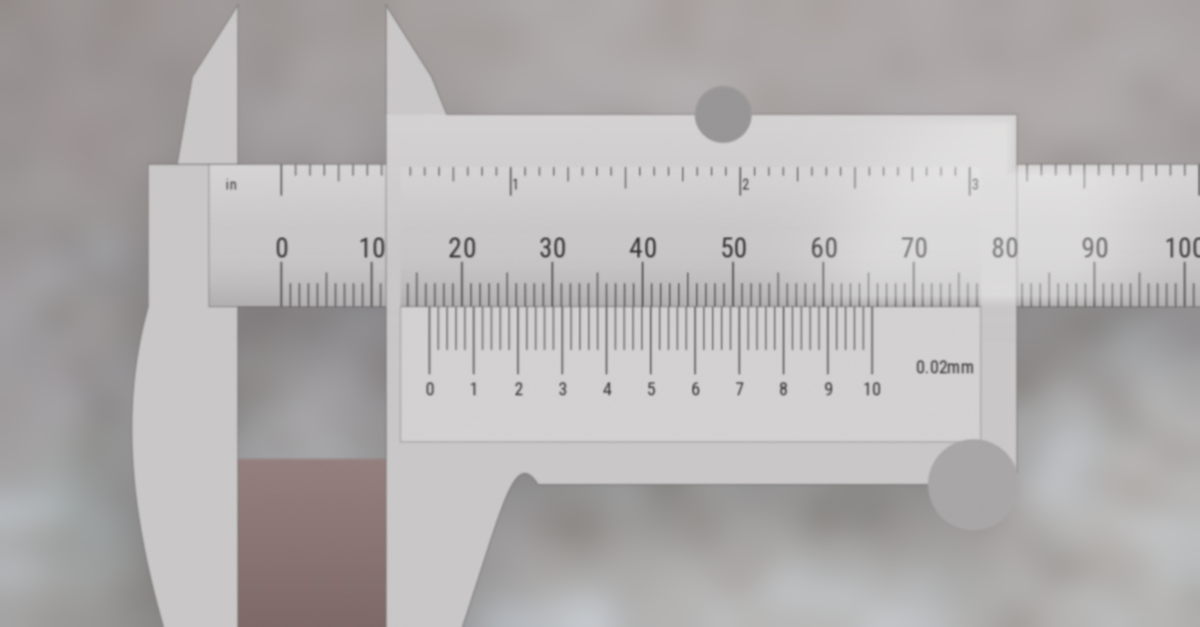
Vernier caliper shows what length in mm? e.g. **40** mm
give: **16.4** mm
